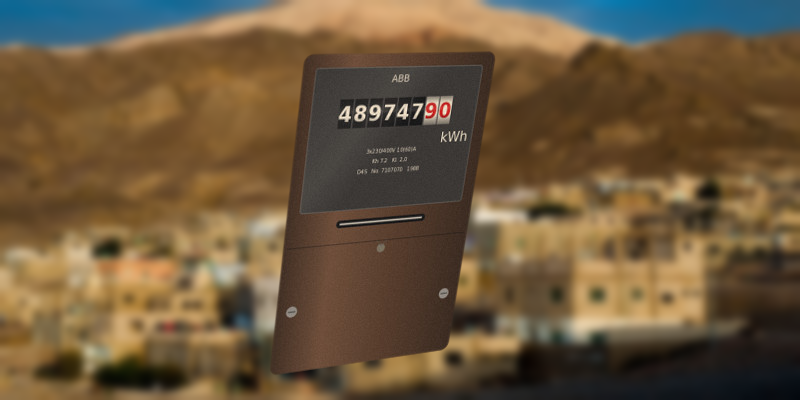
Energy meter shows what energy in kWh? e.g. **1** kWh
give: **489747.90** kWh
